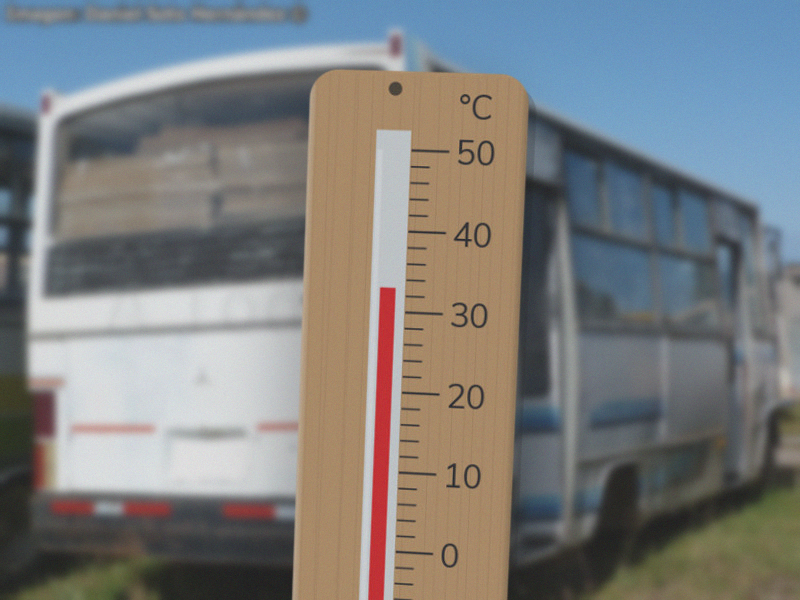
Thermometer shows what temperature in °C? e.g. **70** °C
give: **33** °C
